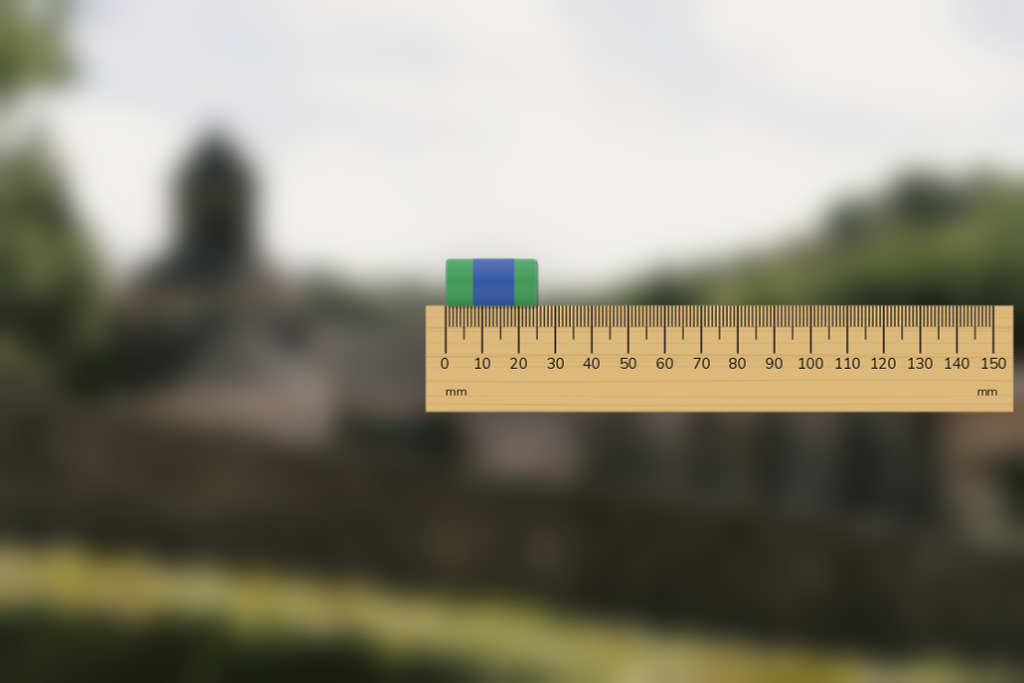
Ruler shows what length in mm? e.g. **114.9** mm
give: **25** mm
